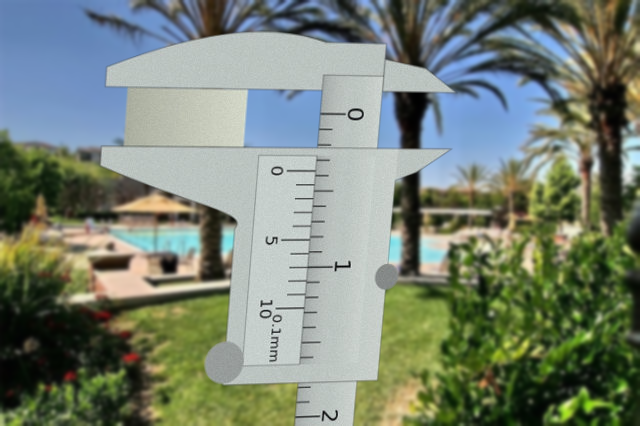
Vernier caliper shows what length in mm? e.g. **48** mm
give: **3.7** mm
